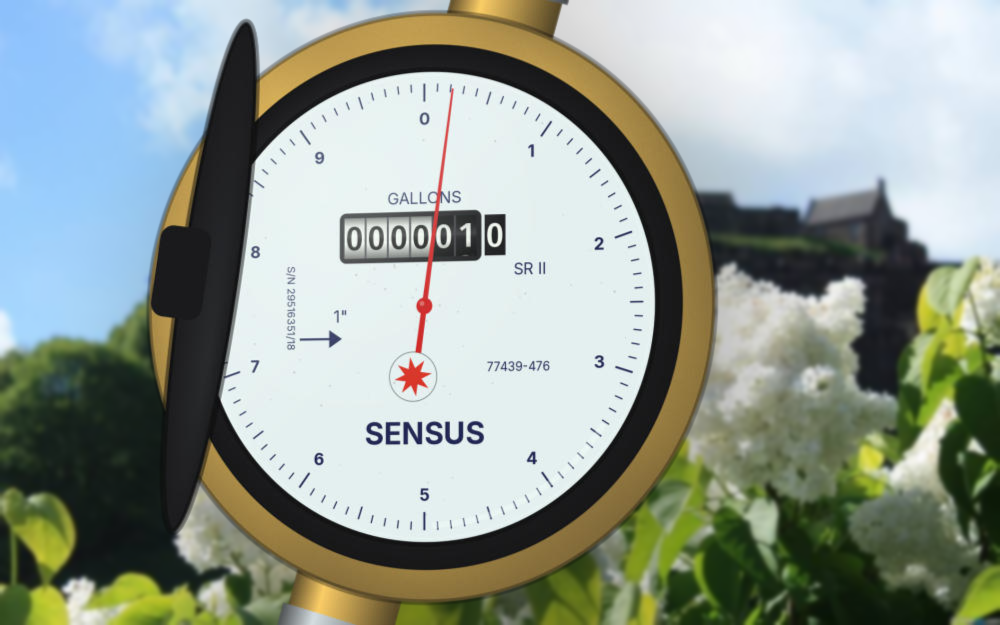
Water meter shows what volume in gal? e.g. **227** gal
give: **10.2** gal
